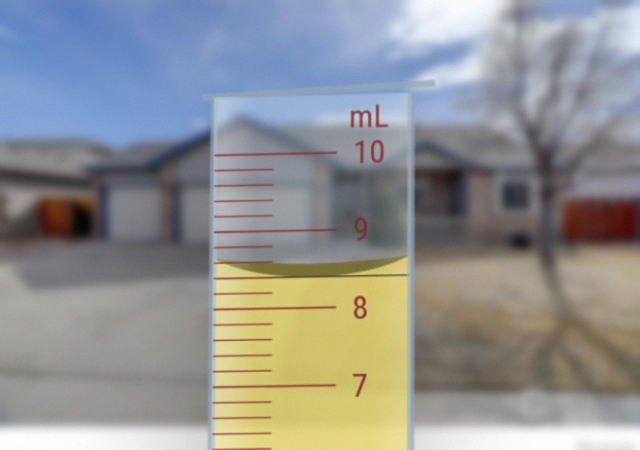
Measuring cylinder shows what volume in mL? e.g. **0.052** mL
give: **8.4** mL
